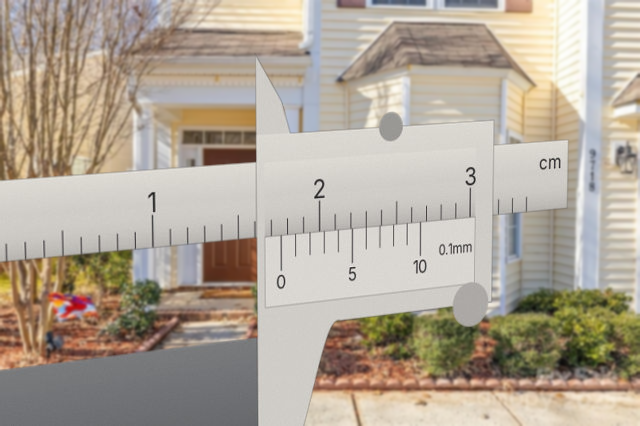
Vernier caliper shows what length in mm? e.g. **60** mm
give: **17.6** mm
